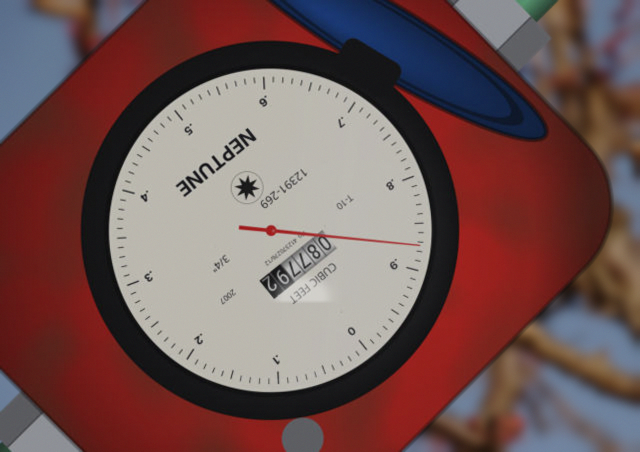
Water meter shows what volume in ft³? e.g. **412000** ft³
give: **87791.87** ft³
